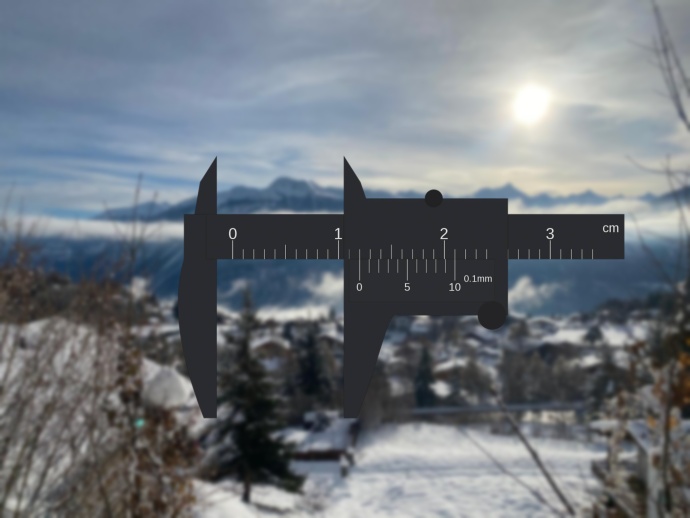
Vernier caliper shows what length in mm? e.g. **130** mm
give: **12.0** mm
